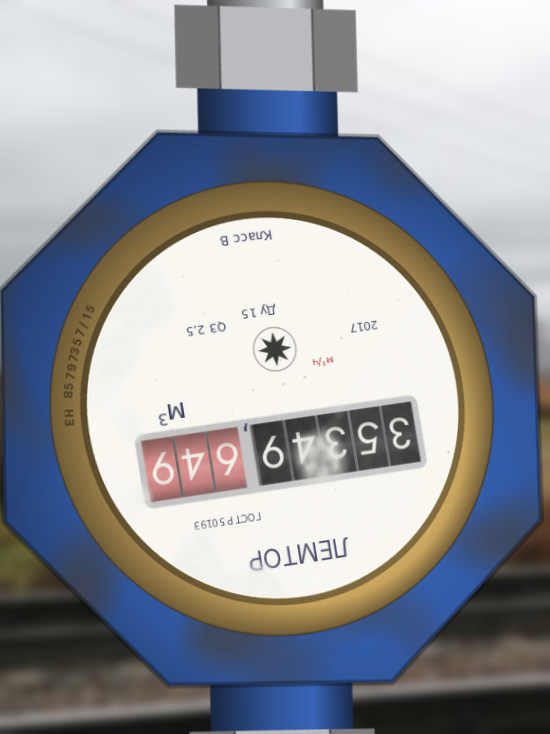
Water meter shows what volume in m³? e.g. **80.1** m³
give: **35349.649** m³
